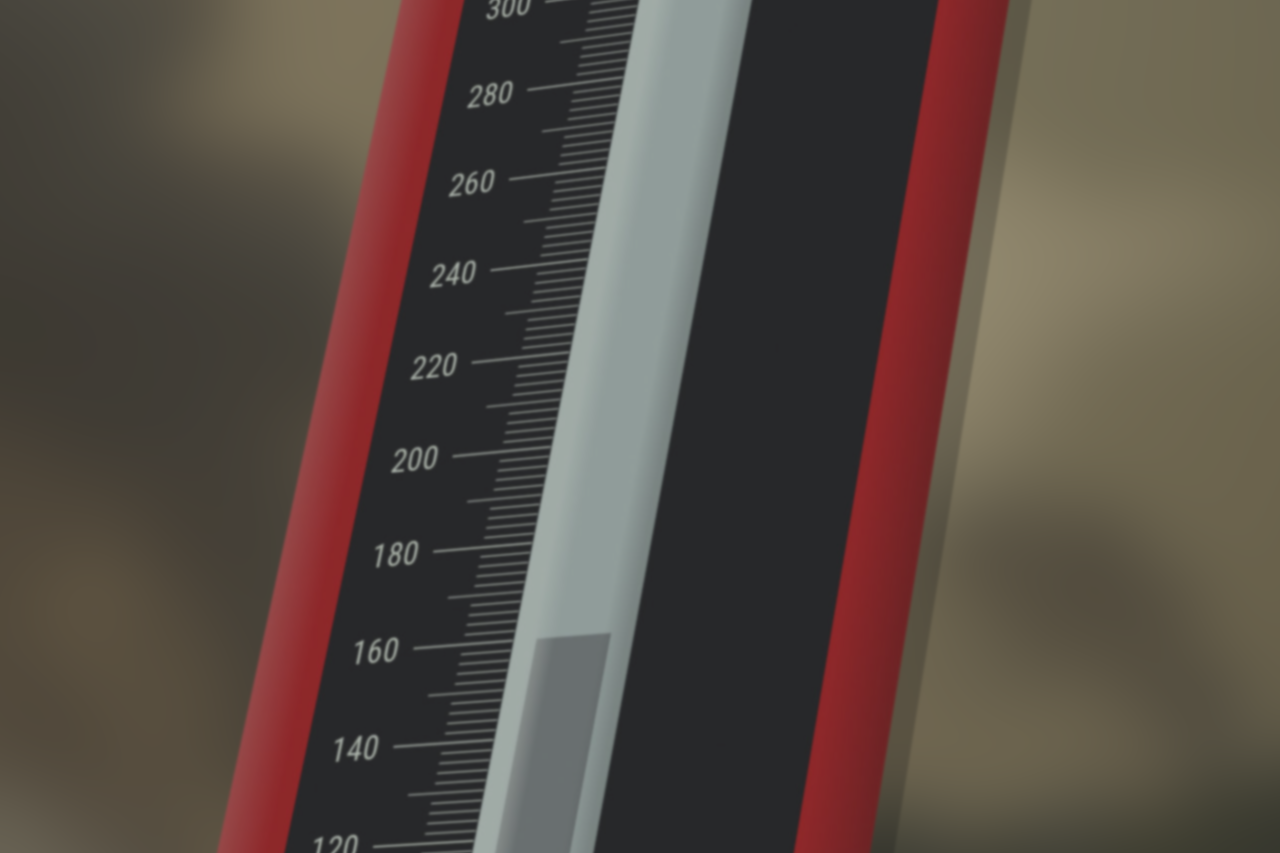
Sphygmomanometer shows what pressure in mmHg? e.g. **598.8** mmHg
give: **160** mmHg
